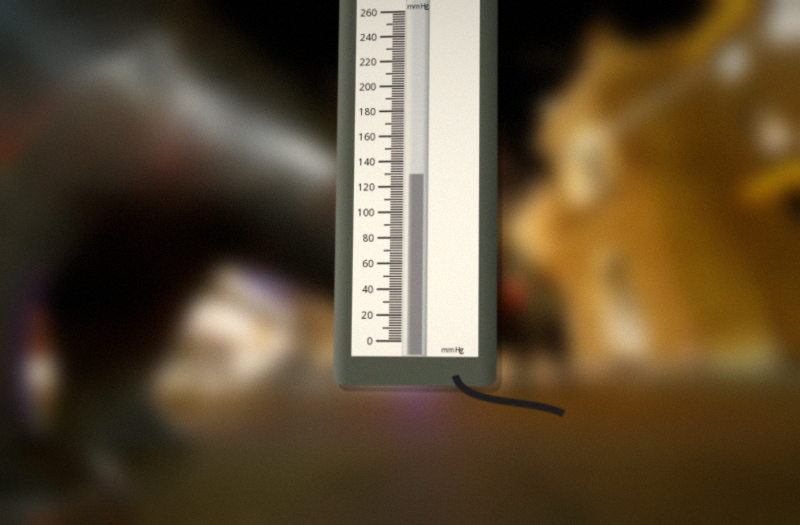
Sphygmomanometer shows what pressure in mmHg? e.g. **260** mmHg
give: **130** mmHg
